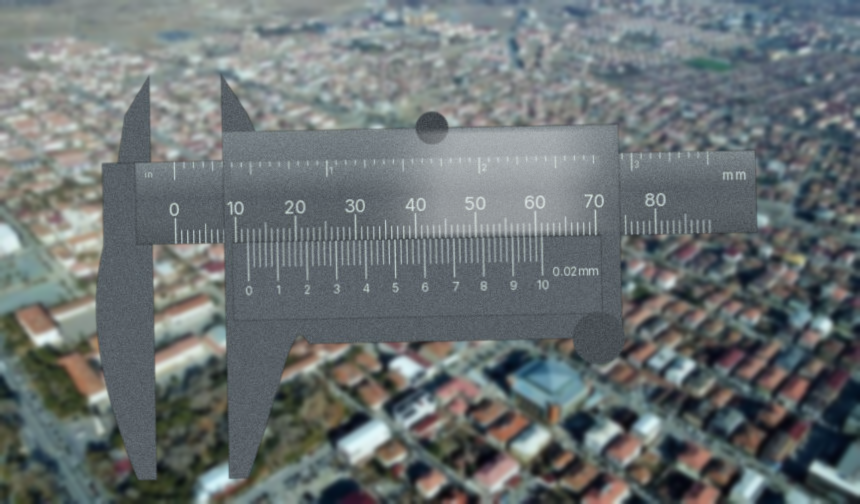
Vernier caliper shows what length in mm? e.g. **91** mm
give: **12.0** mm
